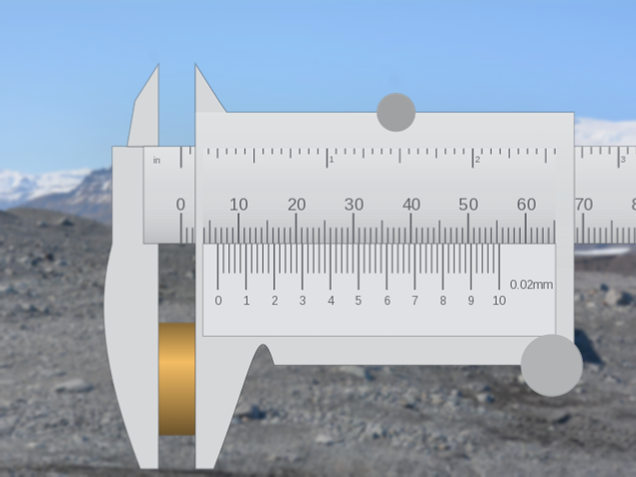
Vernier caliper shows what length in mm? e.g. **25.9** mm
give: **6.4** mm
